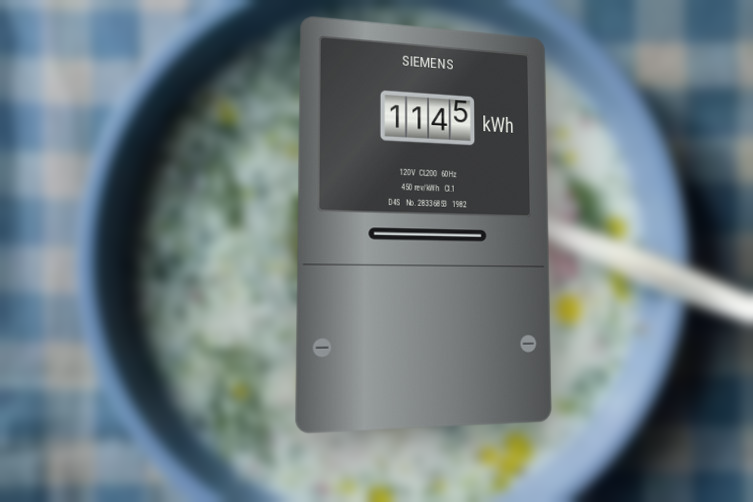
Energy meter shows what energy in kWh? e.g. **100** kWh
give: **1145** kWh
